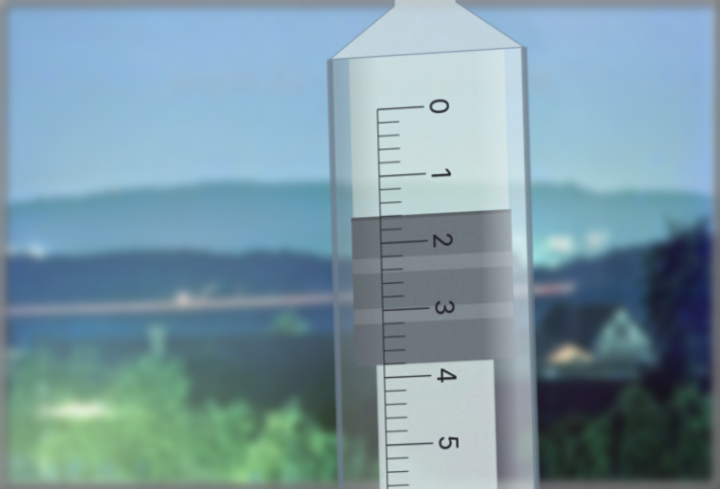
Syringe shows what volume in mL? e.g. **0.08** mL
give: **1.6** mL
